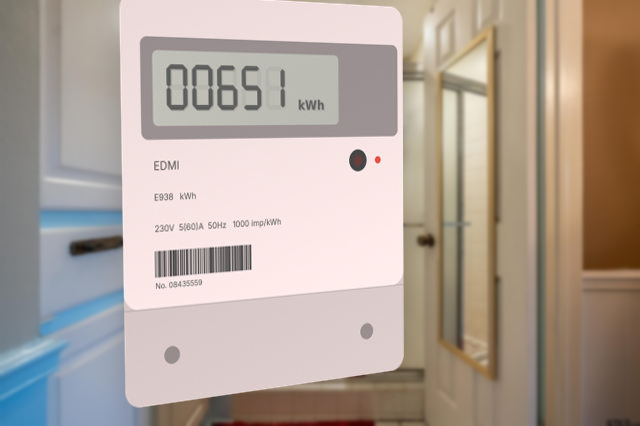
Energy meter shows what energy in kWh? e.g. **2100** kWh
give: **651** kWh
